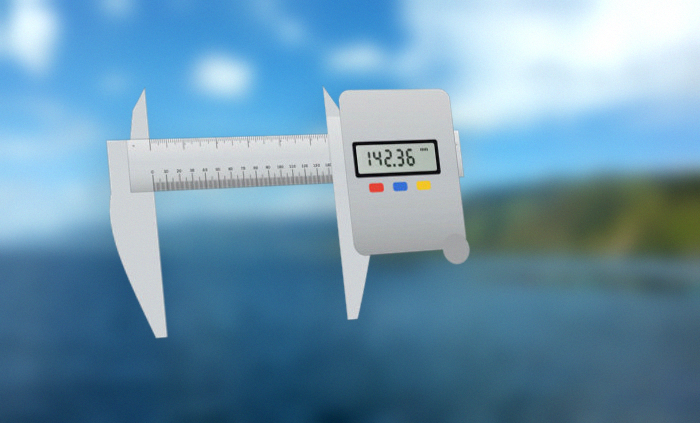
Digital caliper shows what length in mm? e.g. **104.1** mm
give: **142.36** mm
